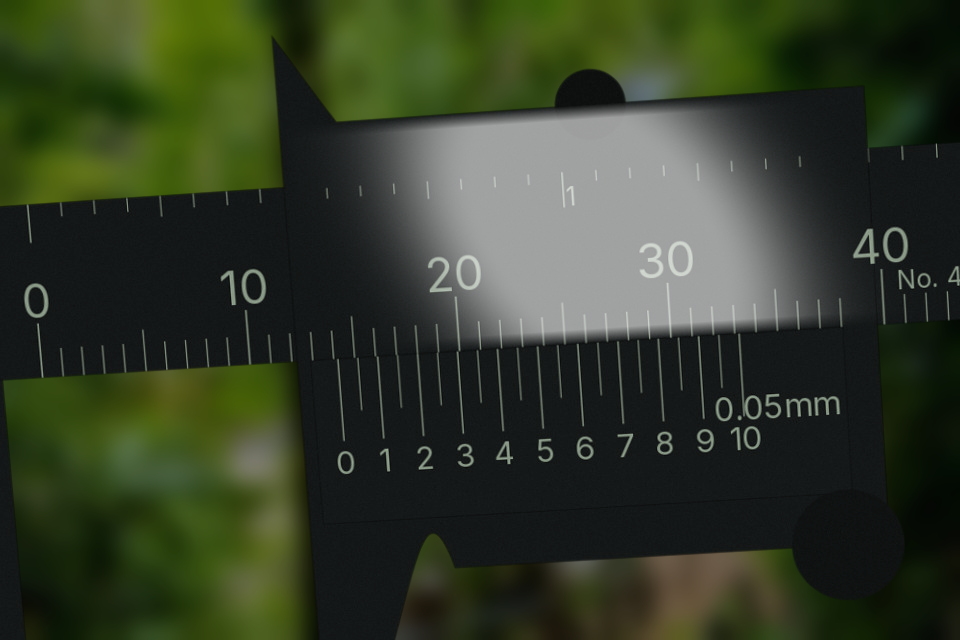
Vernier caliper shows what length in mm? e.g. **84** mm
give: **14.2** mm
